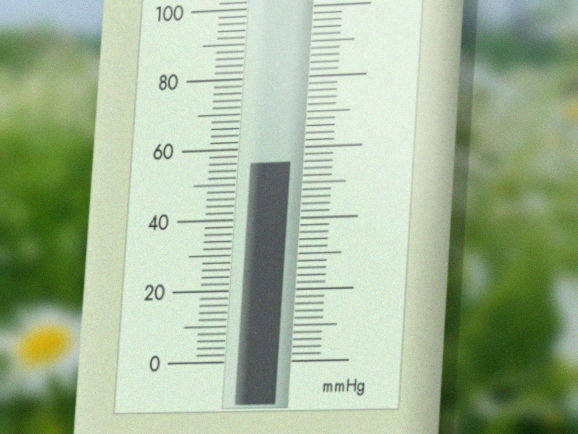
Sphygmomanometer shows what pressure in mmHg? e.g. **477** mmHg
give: **56** mmHg
